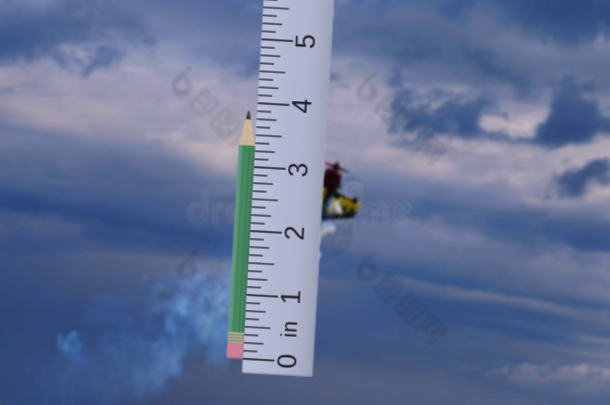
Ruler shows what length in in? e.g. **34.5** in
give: **3.875** in
